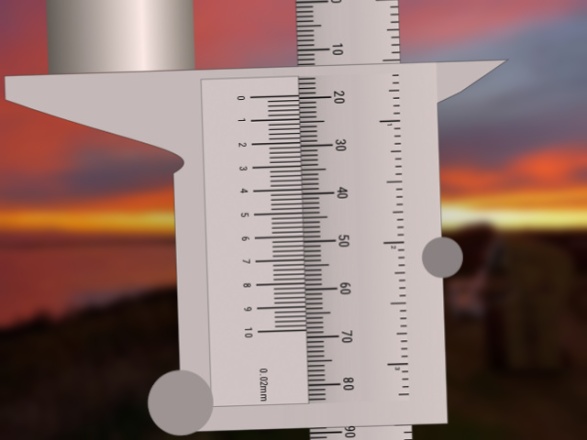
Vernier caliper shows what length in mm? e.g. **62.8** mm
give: **19.5** mm
